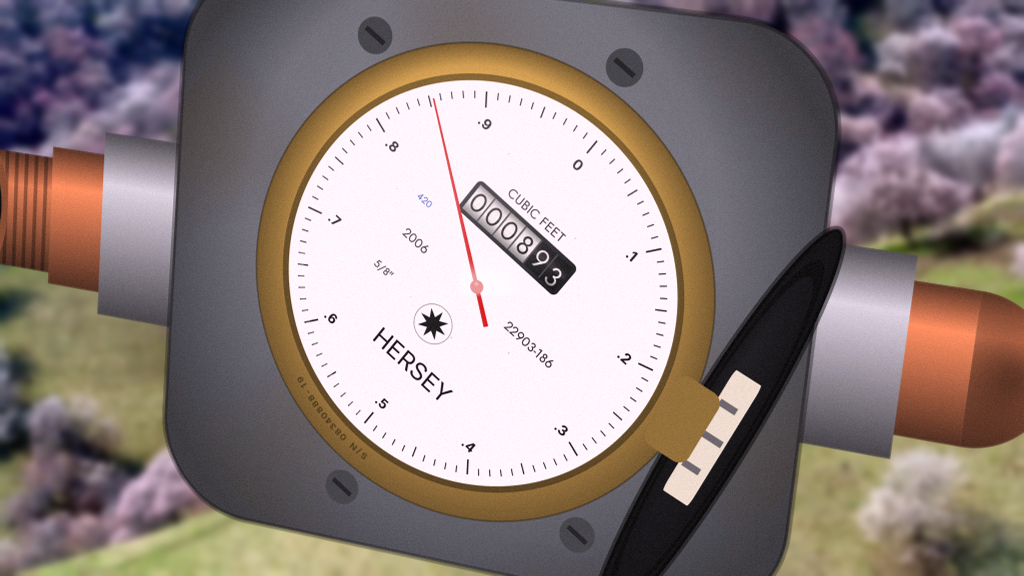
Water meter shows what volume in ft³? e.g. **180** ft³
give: **892.85** ft³
